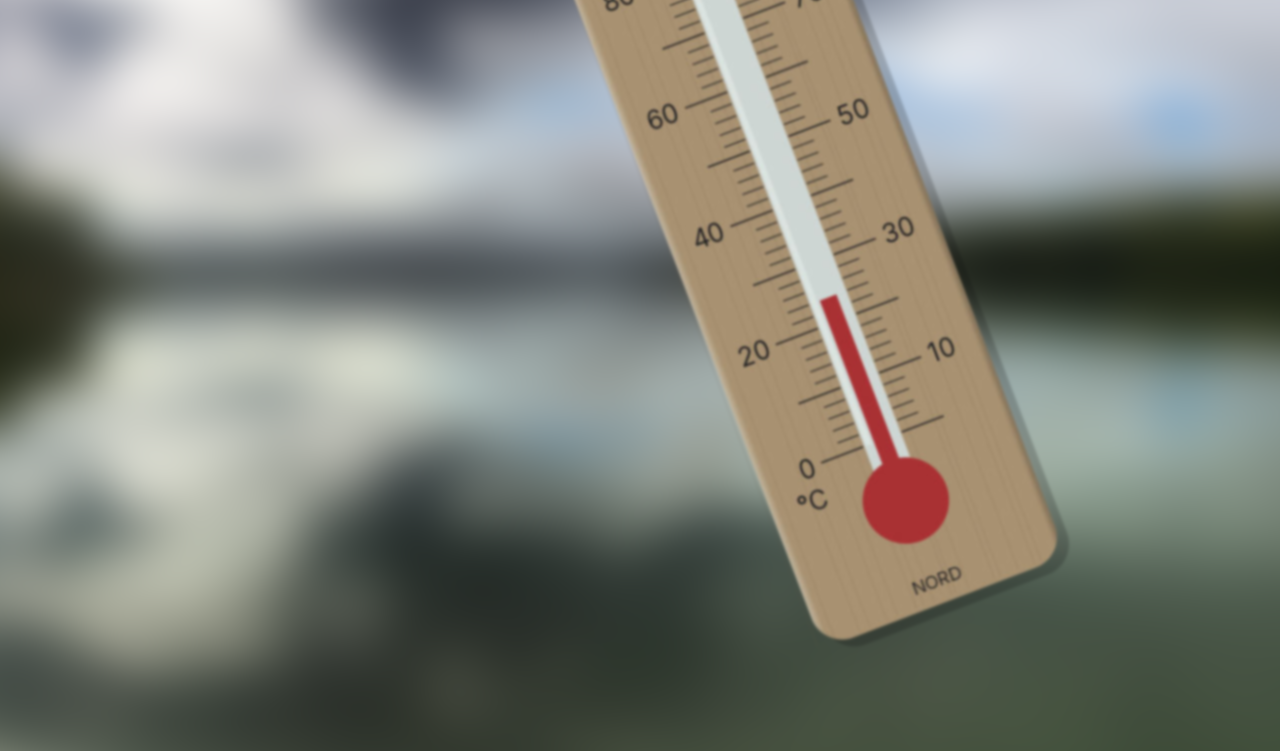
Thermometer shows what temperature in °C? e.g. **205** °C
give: **24** °C
